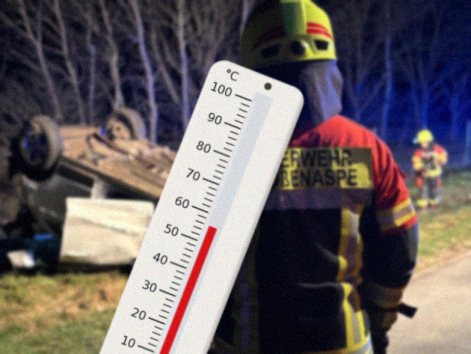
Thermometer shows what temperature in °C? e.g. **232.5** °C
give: **56** °C
